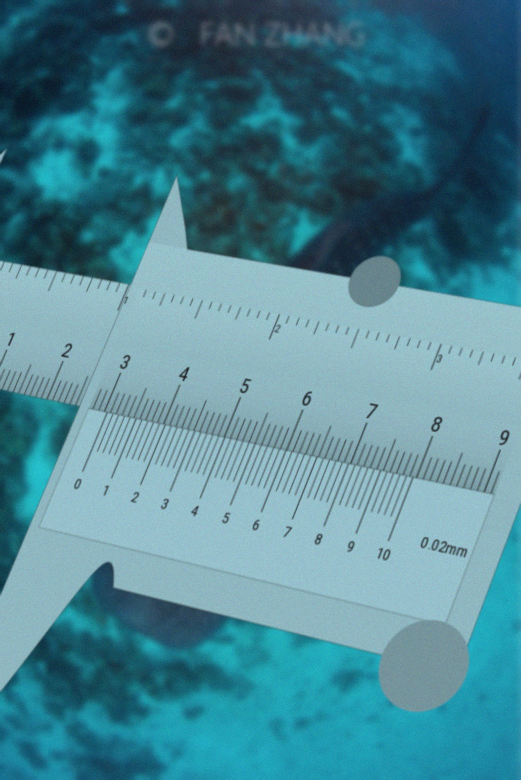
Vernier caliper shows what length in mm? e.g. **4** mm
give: **30.5** mm
